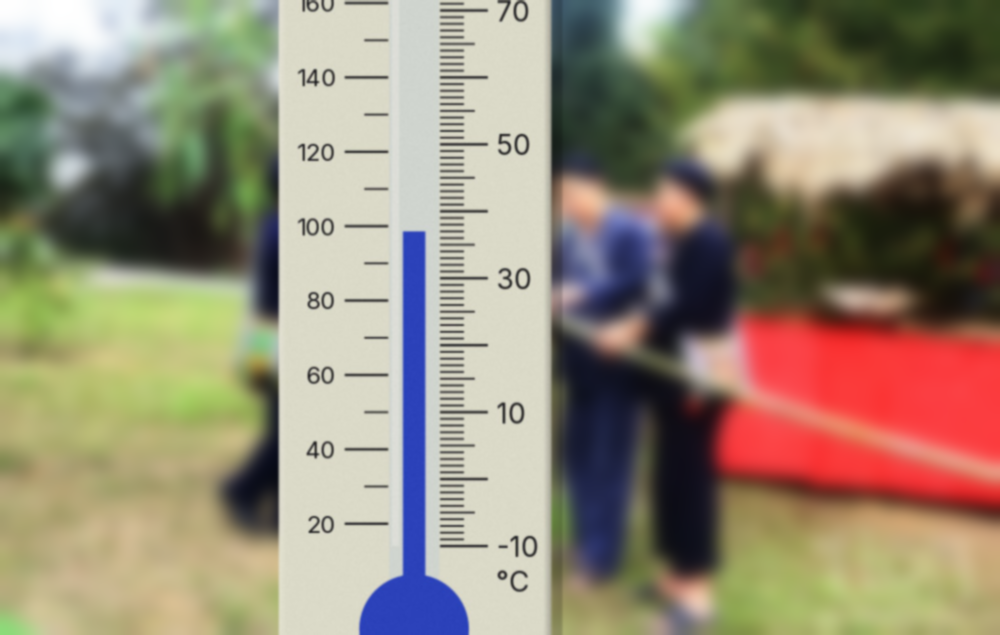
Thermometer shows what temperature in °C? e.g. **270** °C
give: **37** °C
